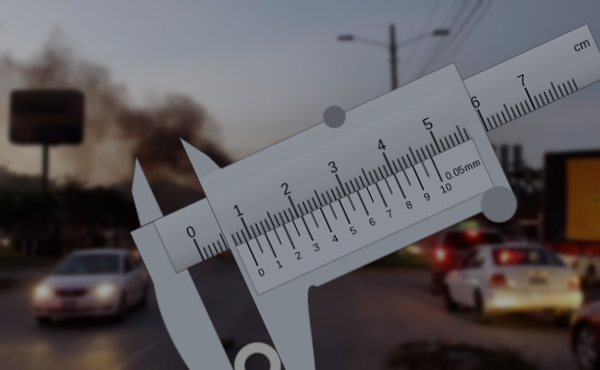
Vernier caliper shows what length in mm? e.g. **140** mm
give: **9.0** mm
